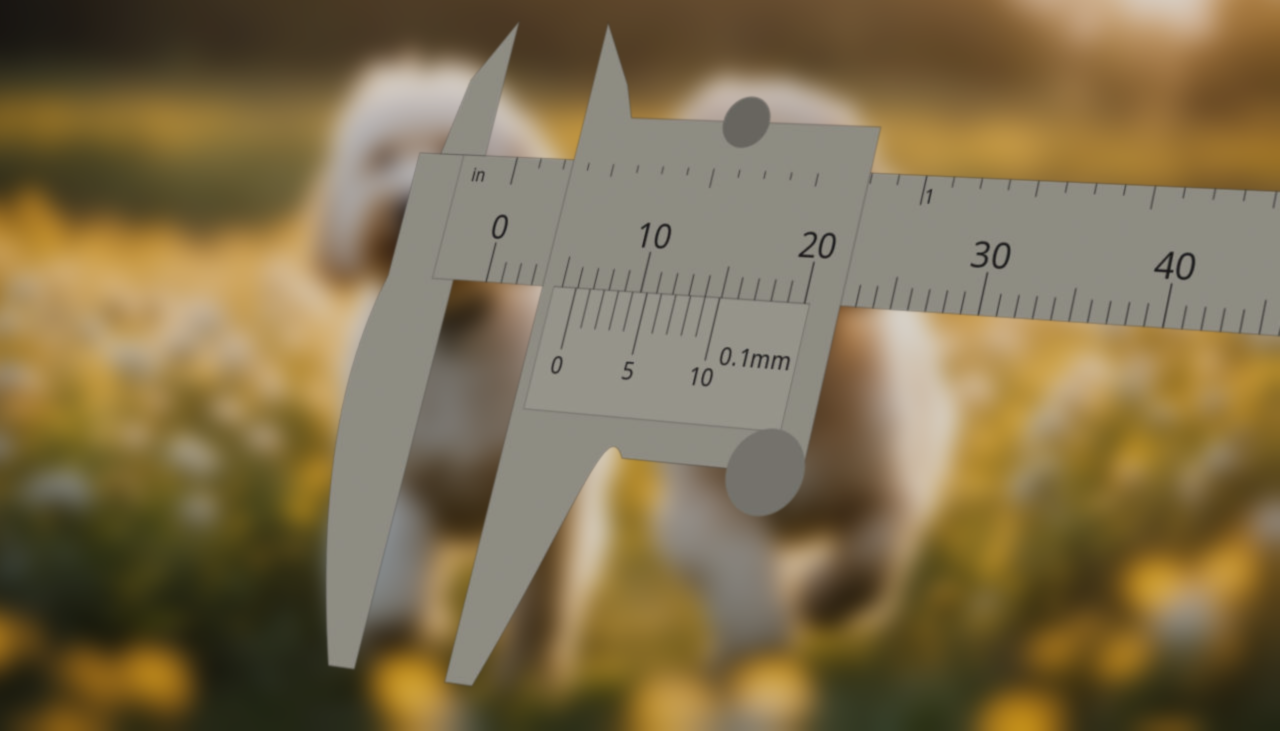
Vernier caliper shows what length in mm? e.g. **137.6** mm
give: **5.9** mm
